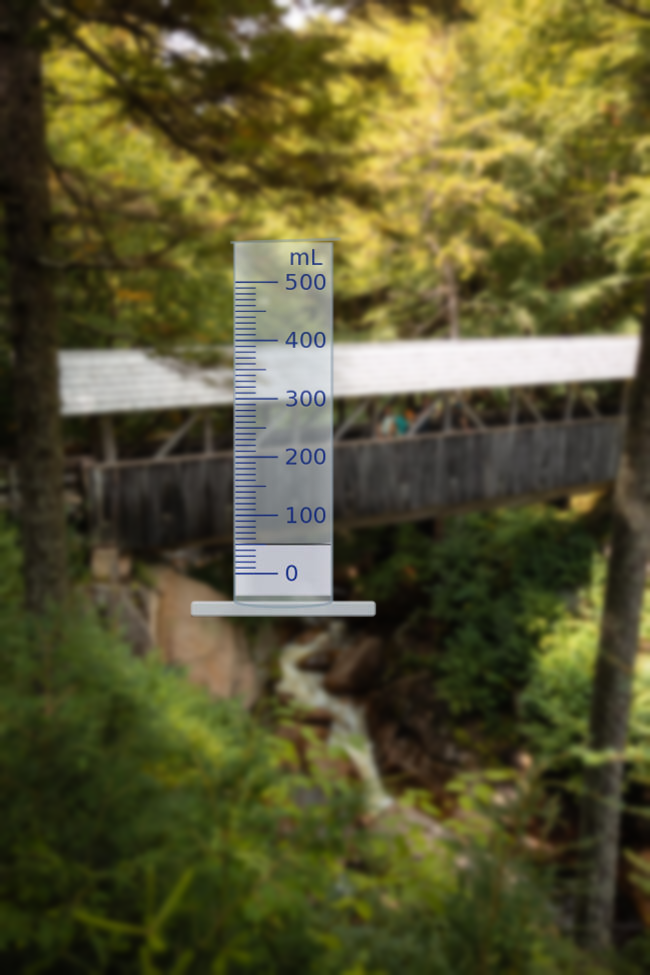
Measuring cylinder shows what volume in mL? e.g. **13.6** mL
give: **50** mL
